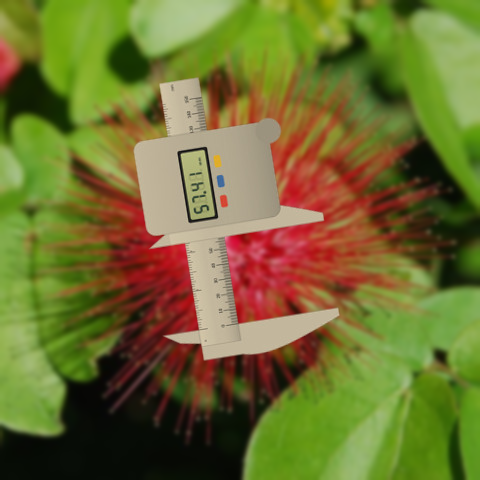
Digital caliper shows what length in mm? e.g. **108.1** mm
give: **57.41** mm
